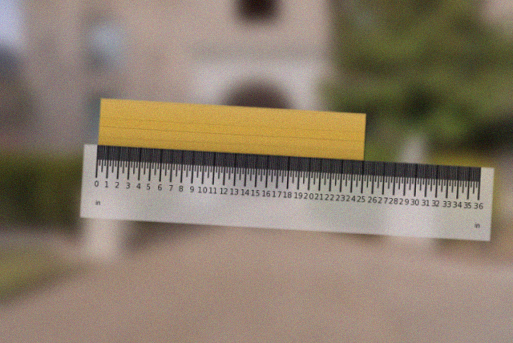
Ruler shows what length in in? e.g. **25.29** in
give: **25** in
